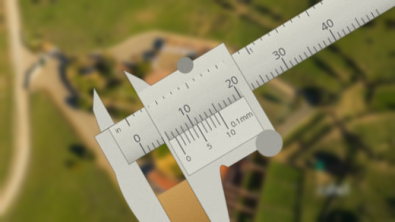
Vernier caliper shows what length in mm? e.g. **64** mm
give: **6.2** mm
